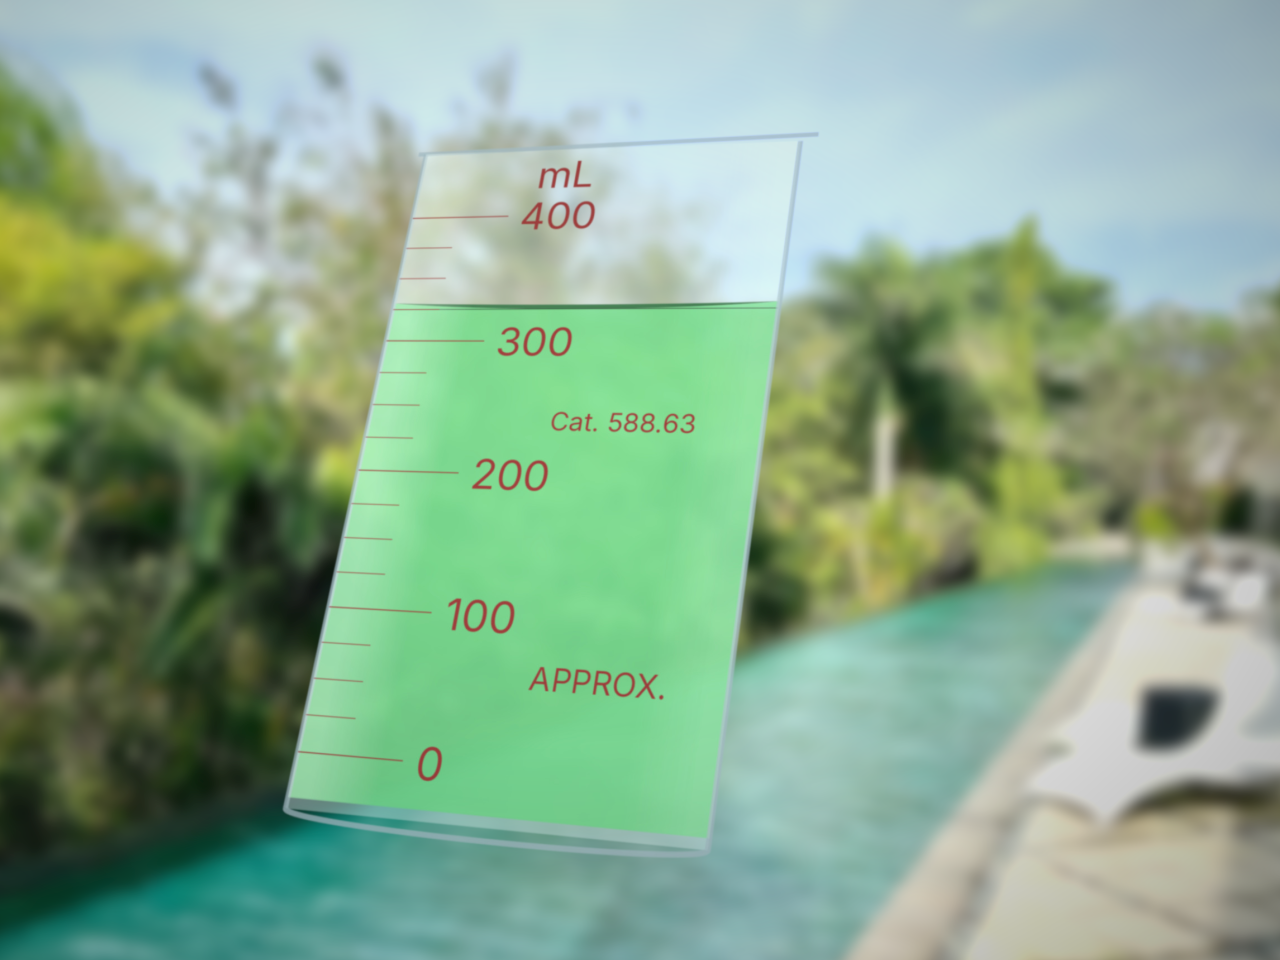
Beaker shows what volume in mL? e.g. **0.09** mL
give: **325** mL
